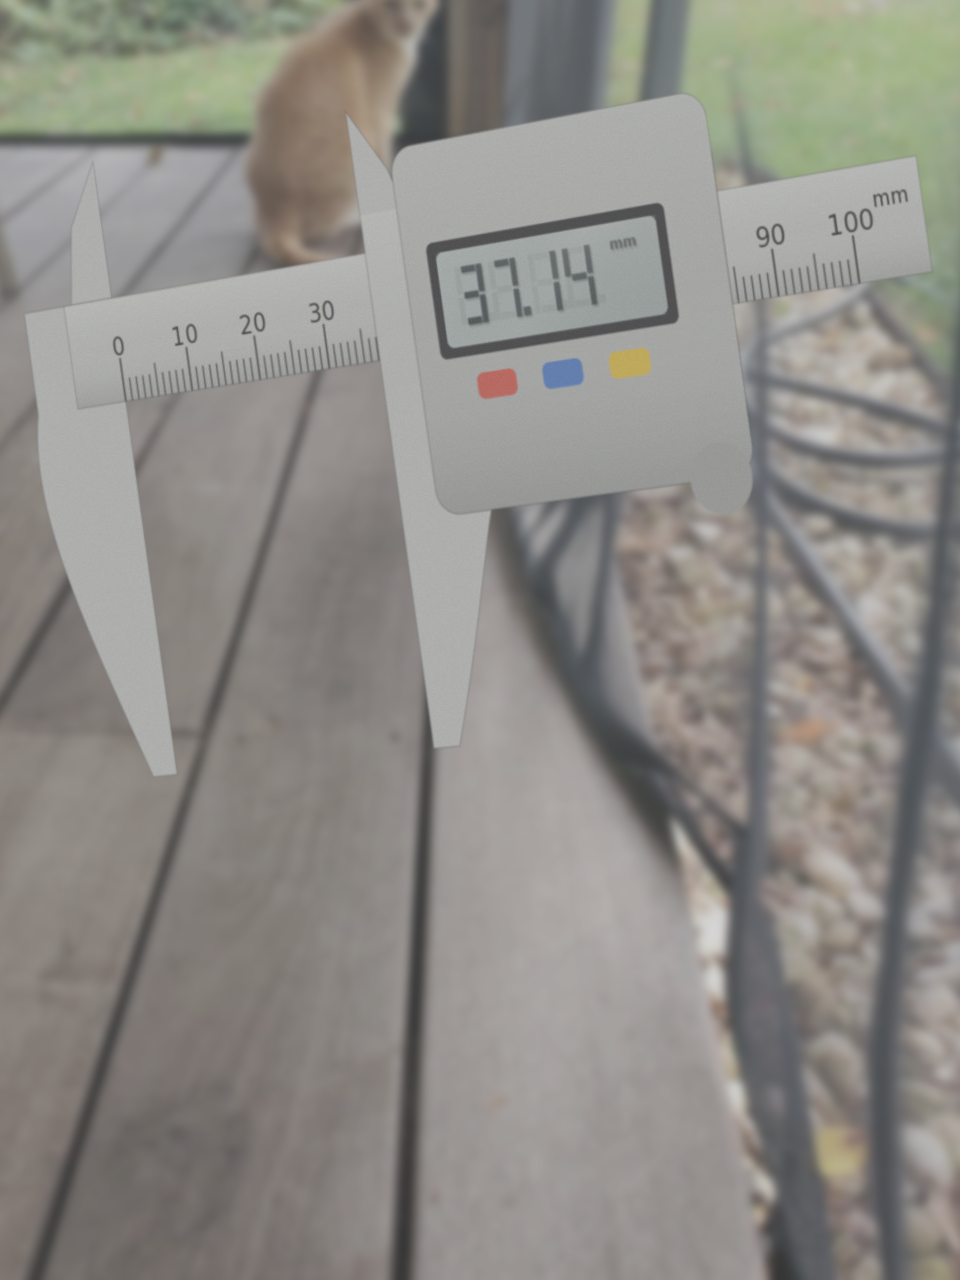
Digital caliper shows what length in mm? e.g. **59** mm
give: **37.14** mm
